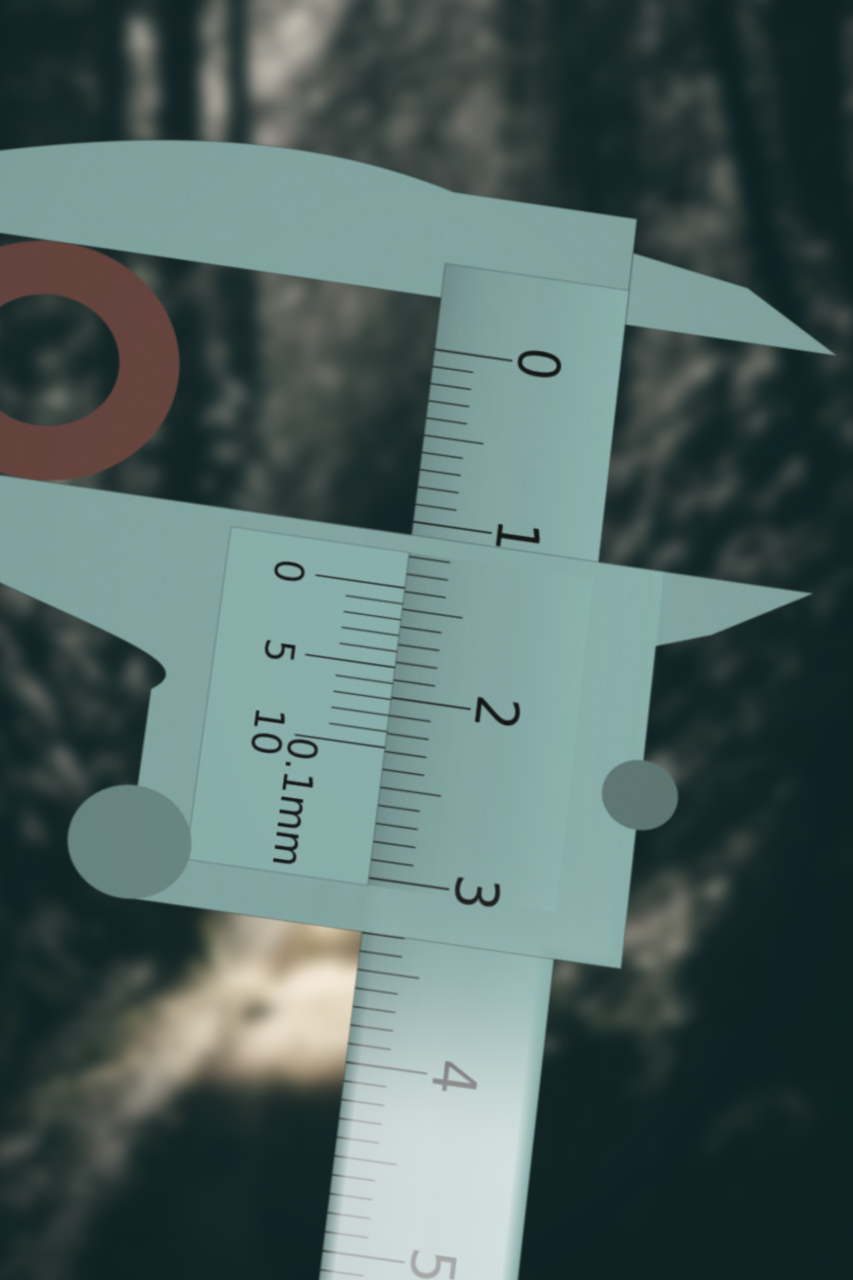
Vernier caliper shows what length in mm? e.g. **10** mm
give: **13.8** mm
